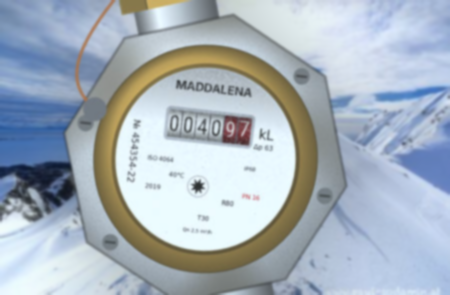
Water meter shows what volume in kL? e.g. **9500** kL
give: **40.97** kL
